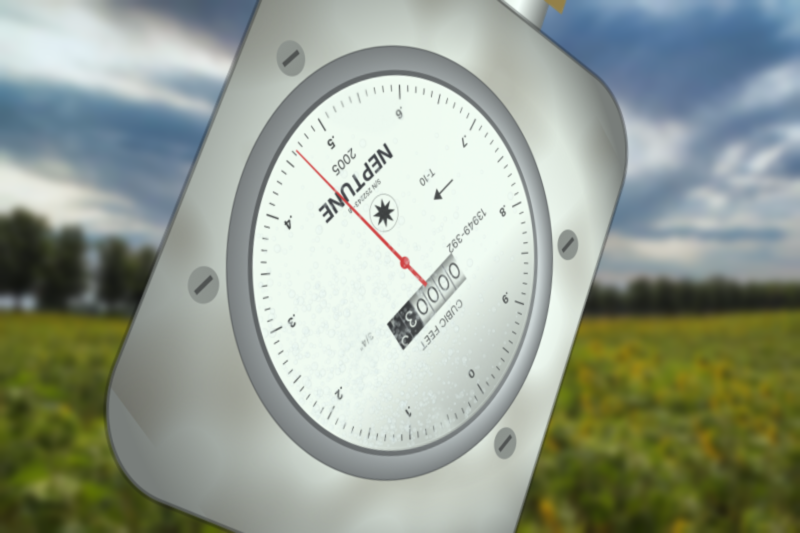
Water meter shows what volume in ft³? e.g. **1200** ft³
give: **33.46** ft³
